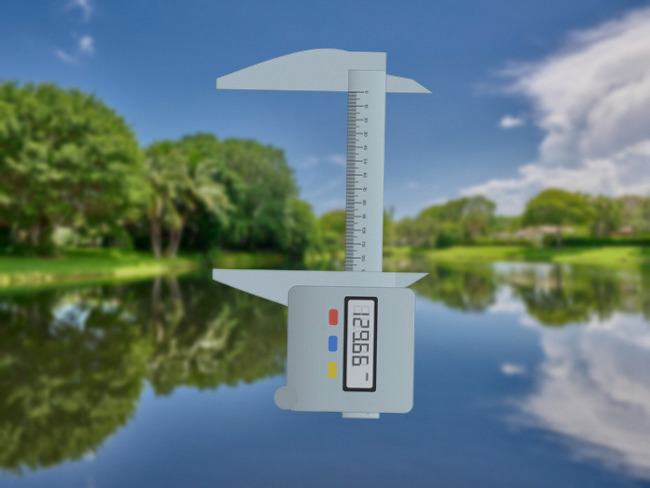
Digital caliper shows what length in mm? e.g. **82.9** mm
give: **129.66** mm
